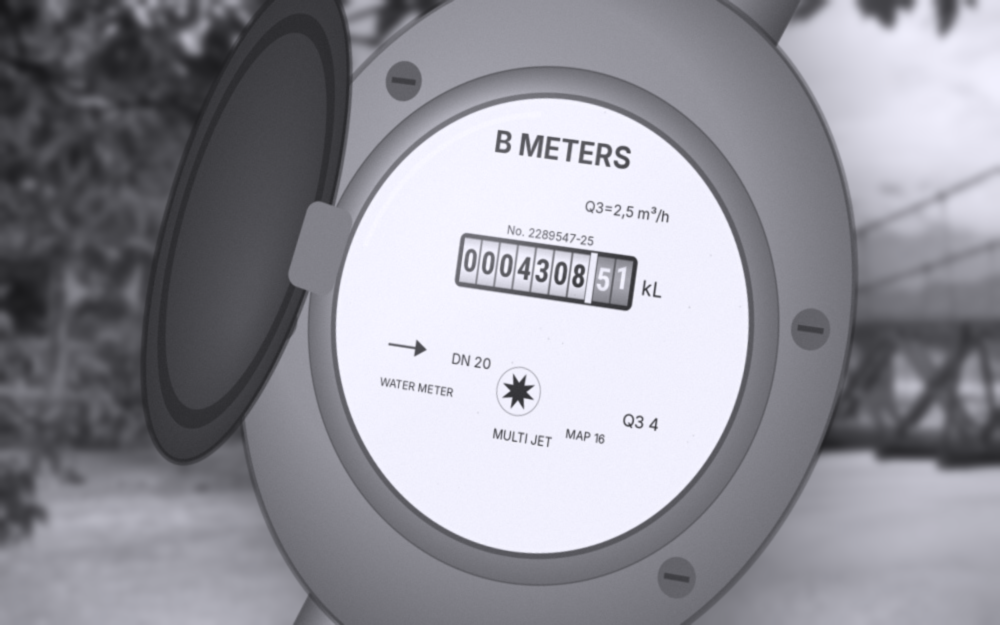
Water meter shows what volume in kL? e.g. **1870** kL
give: **4308.51** kL
